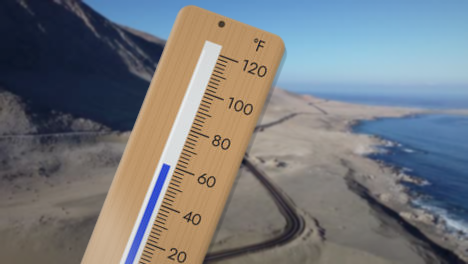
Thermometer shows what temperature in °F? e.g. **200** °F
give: **60** °F
